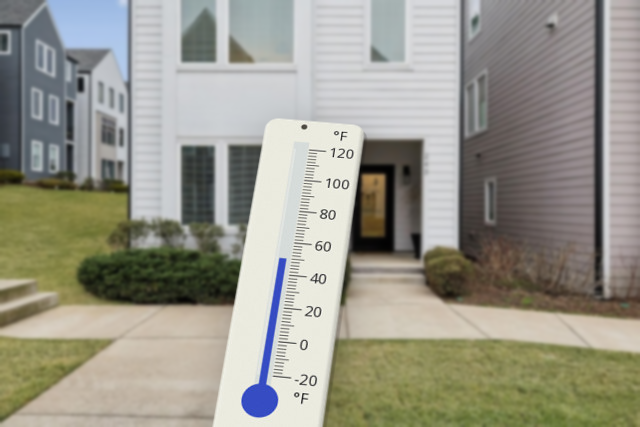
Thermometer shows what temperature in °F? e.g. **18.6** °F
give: **50** °F
